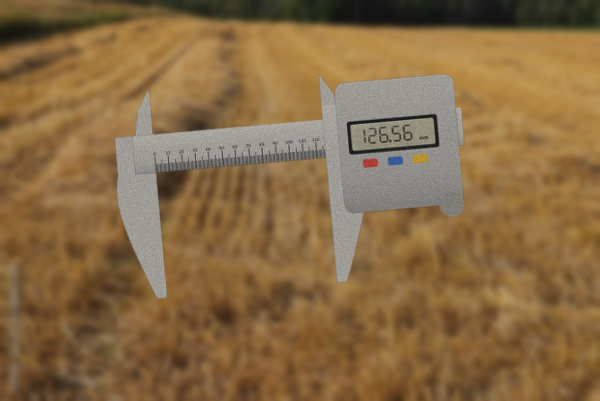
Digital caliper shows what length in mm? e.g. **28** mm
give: **126.56** mm
